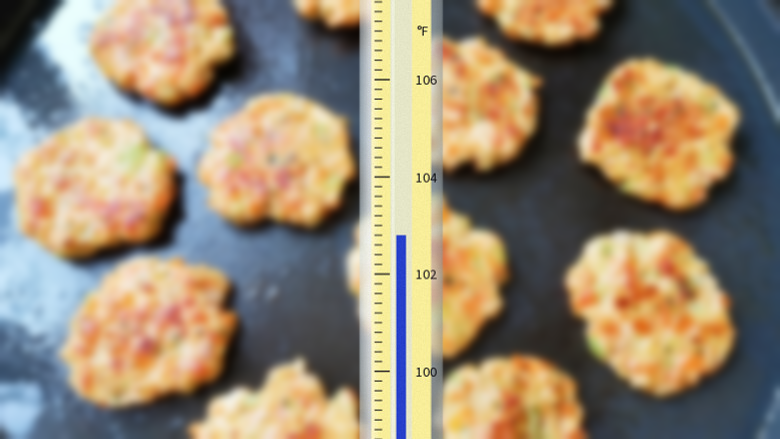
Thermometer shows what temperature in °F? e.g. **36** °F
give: **102.8** °F
